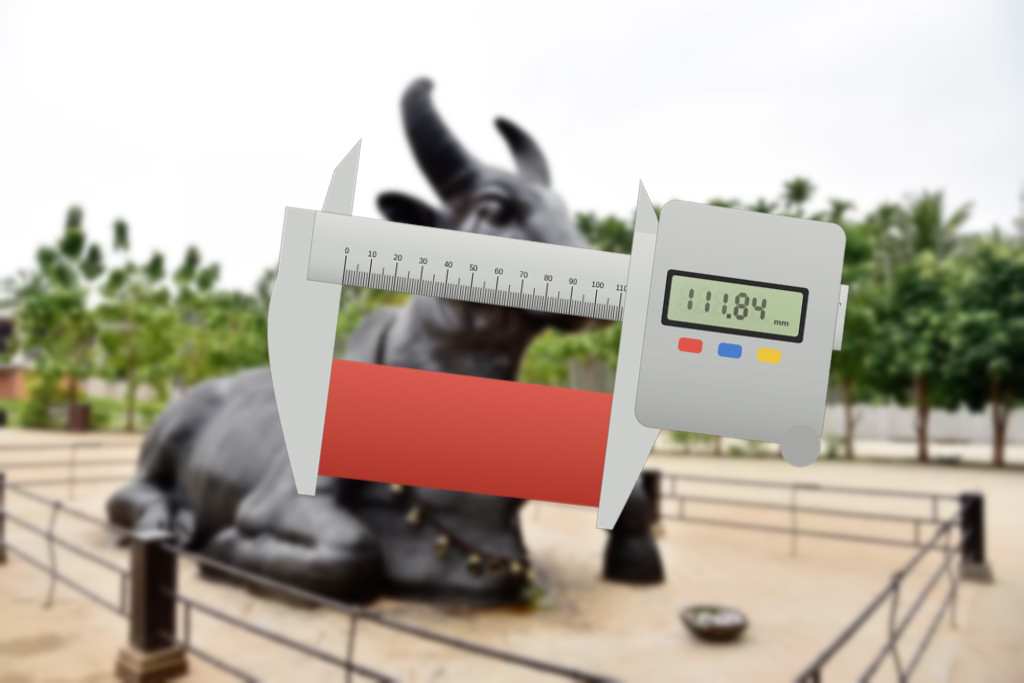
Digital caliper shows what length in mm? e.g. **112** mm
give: **111.84** mm
